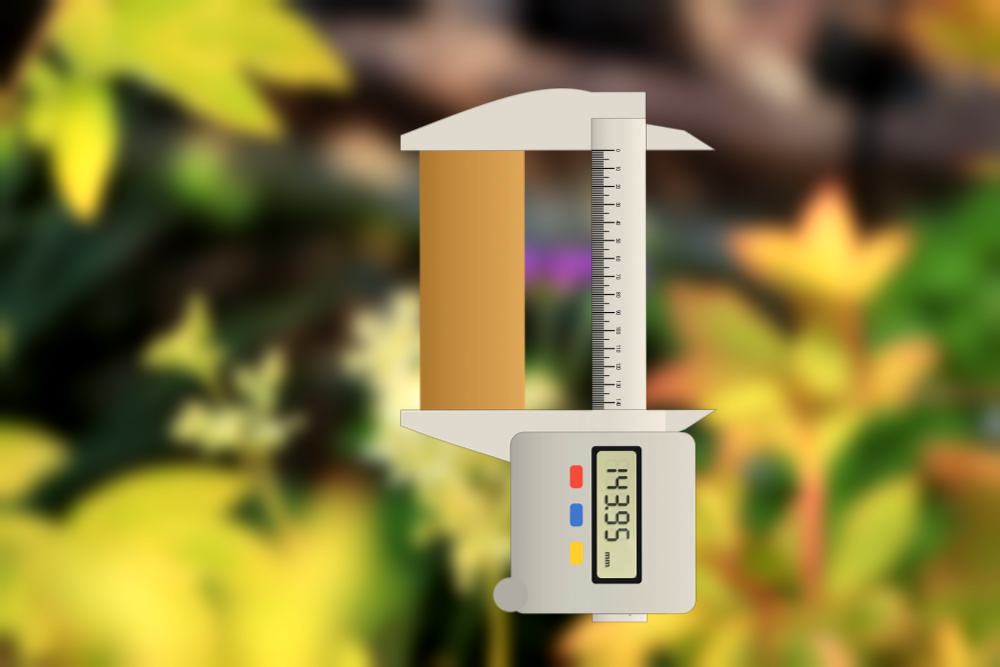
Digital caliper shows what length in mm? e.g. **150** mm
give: **143.95** mm
